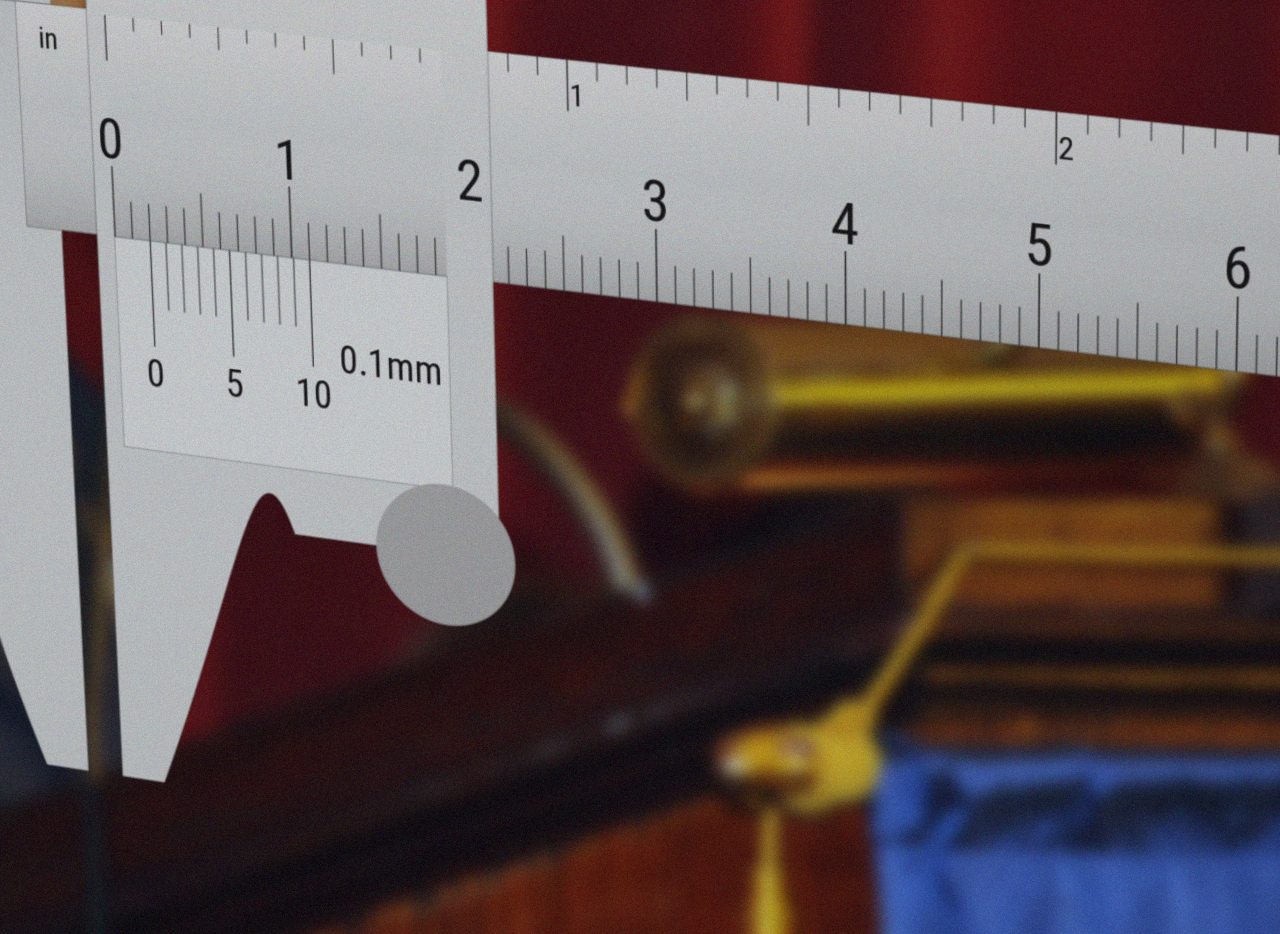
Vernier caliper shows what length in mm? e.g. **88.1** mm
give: **2.0** mm
